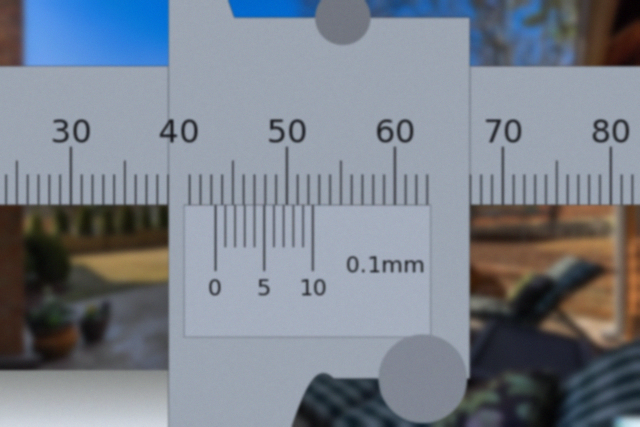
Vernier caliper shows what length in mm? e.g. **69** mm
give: **43.4** mm
